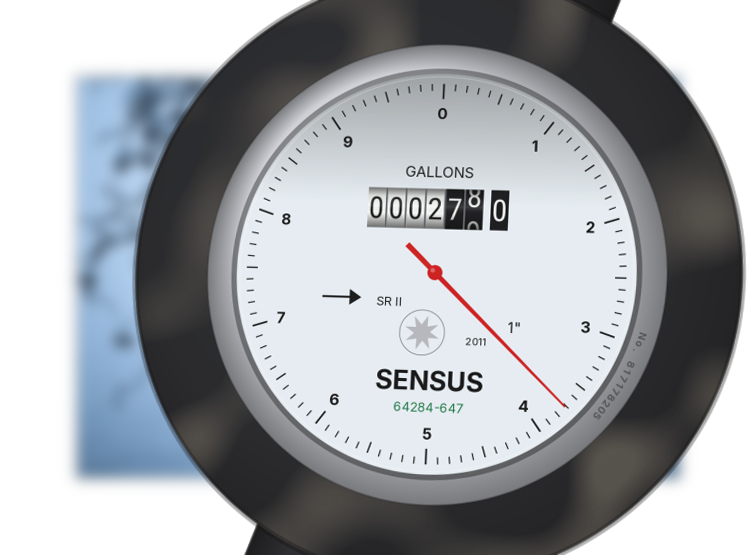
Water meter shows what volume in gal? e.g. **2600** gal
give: **2783.7** gal
